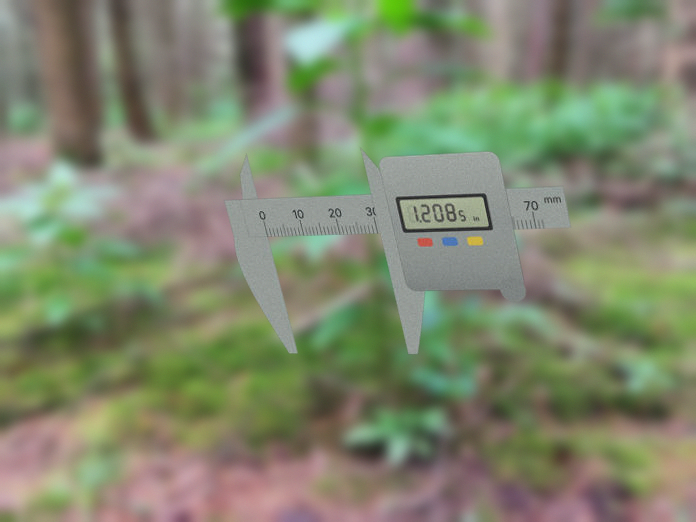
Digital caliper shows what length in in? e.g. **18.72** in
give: **1.2085** in
